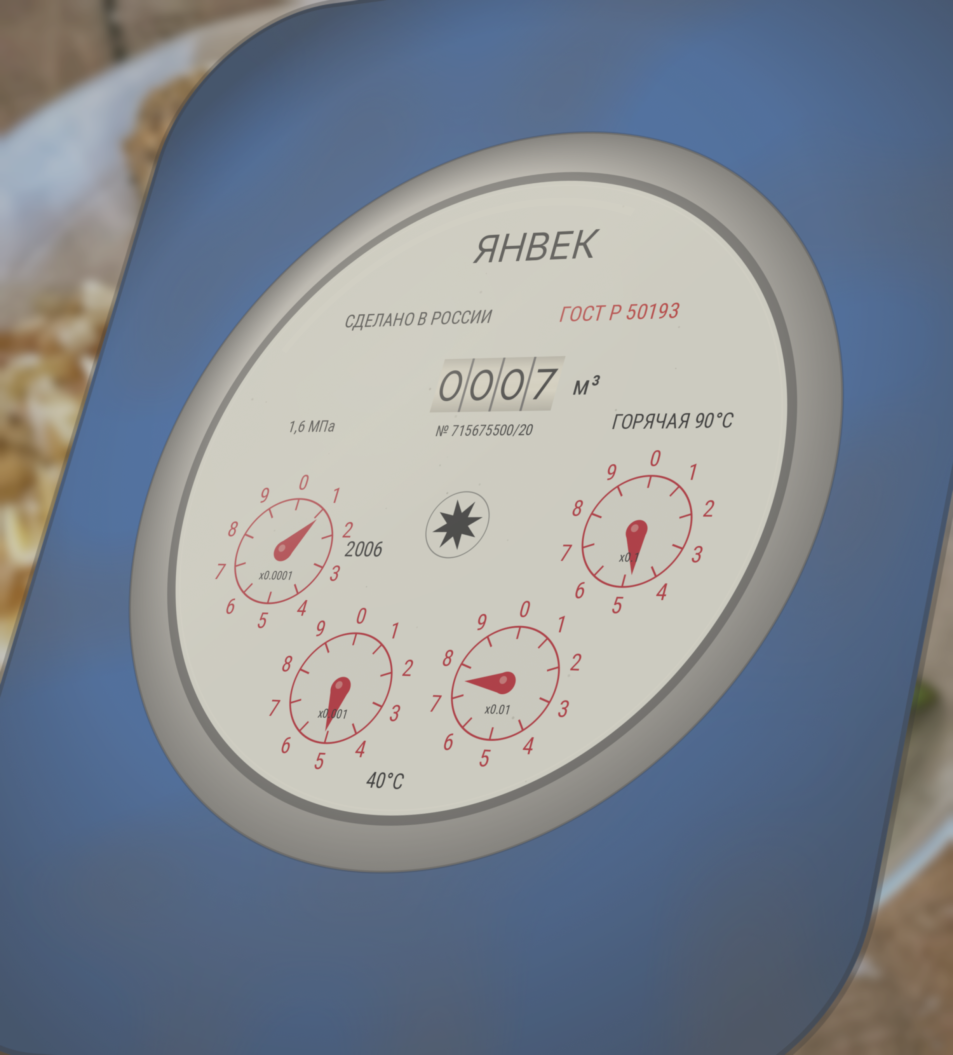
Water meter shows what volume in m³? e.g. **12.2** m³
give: **7.4751** m³
